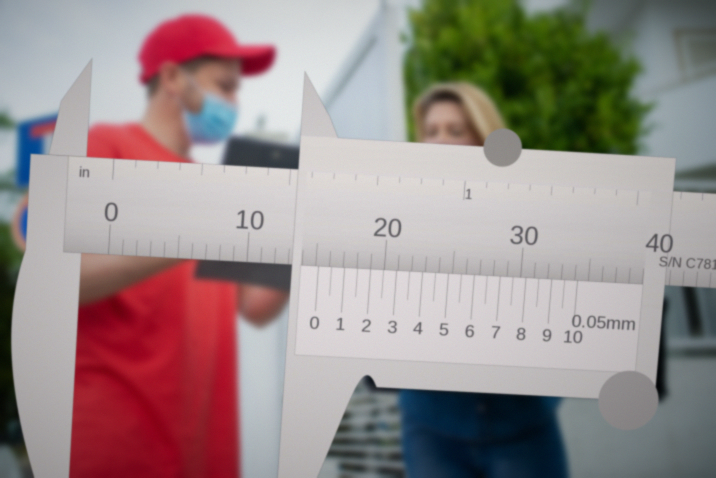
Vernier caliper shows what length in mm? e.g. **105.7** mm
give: **15.2** mm
